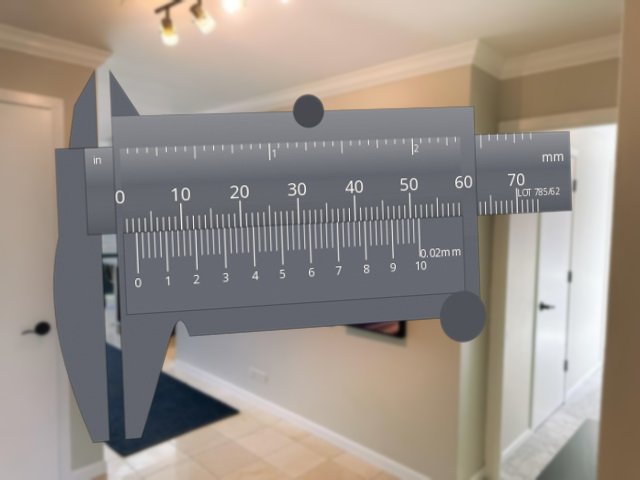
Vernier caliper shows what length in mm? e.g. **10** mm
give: **2.5** mm
